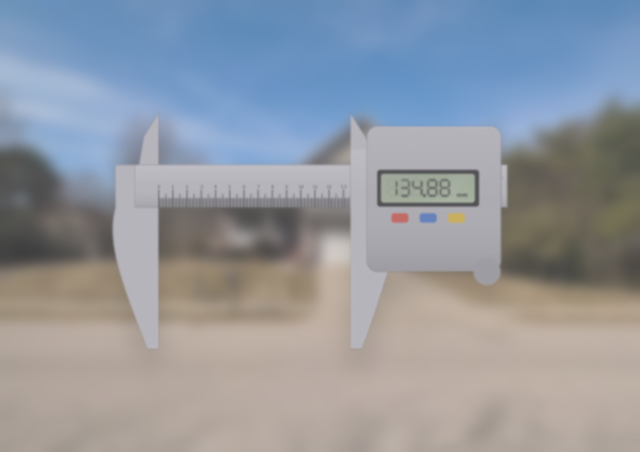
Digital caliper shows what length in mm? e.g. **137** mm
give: **134.88** mm
